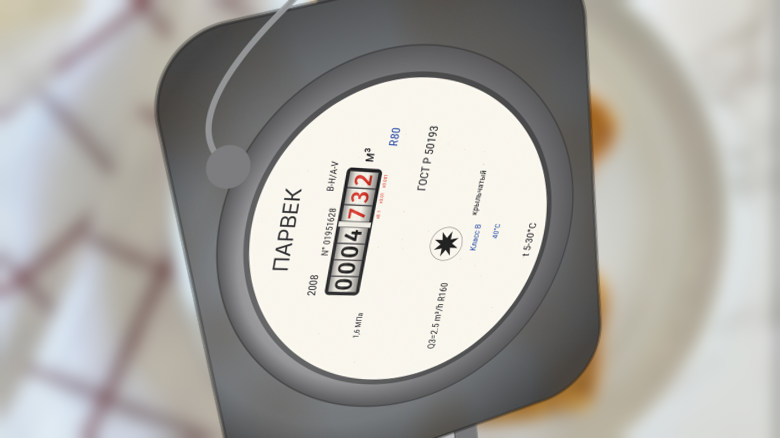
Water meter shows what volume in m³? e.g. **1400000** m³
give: **4.732** m³
